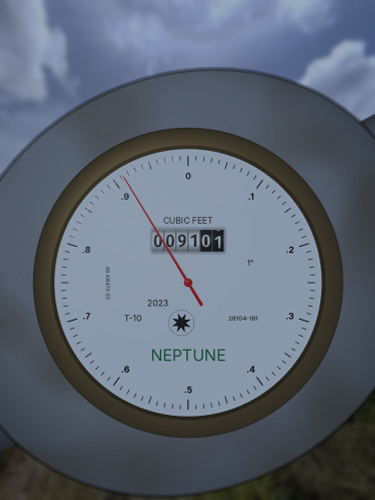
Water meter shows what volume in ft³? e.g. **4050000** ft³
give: **9100.91** ft³
